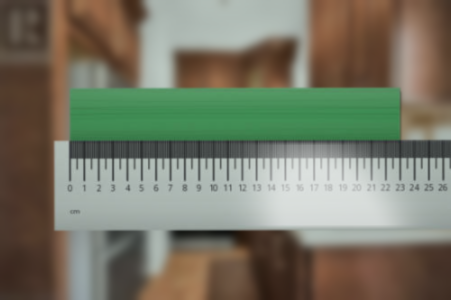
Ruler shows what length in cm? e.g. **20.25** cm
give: **23** cm
